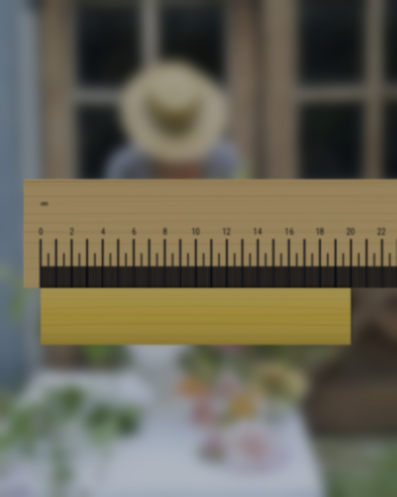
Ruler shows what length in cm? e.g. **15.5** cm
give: **20** cm
